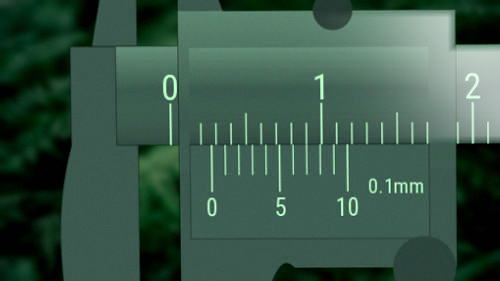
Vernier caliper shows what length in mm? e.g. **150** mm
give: **2.7** mm
